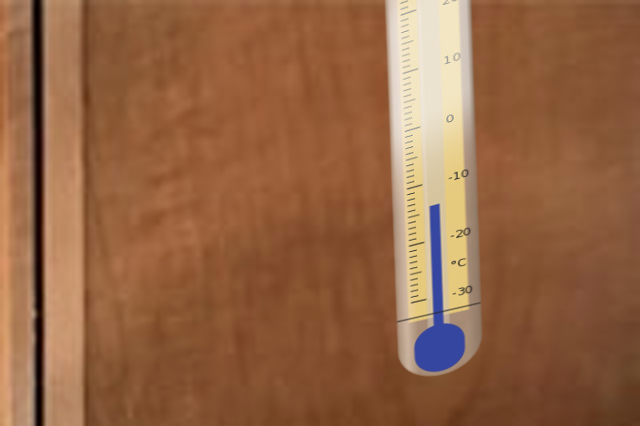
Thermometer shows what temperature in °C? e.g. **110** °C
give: **-14** °C
